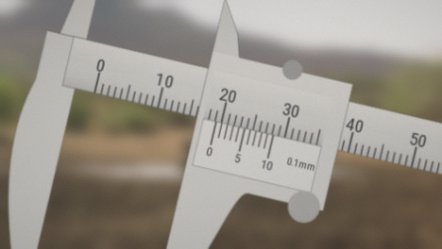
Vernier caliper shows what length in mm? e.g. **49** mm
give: **19.2** mm
